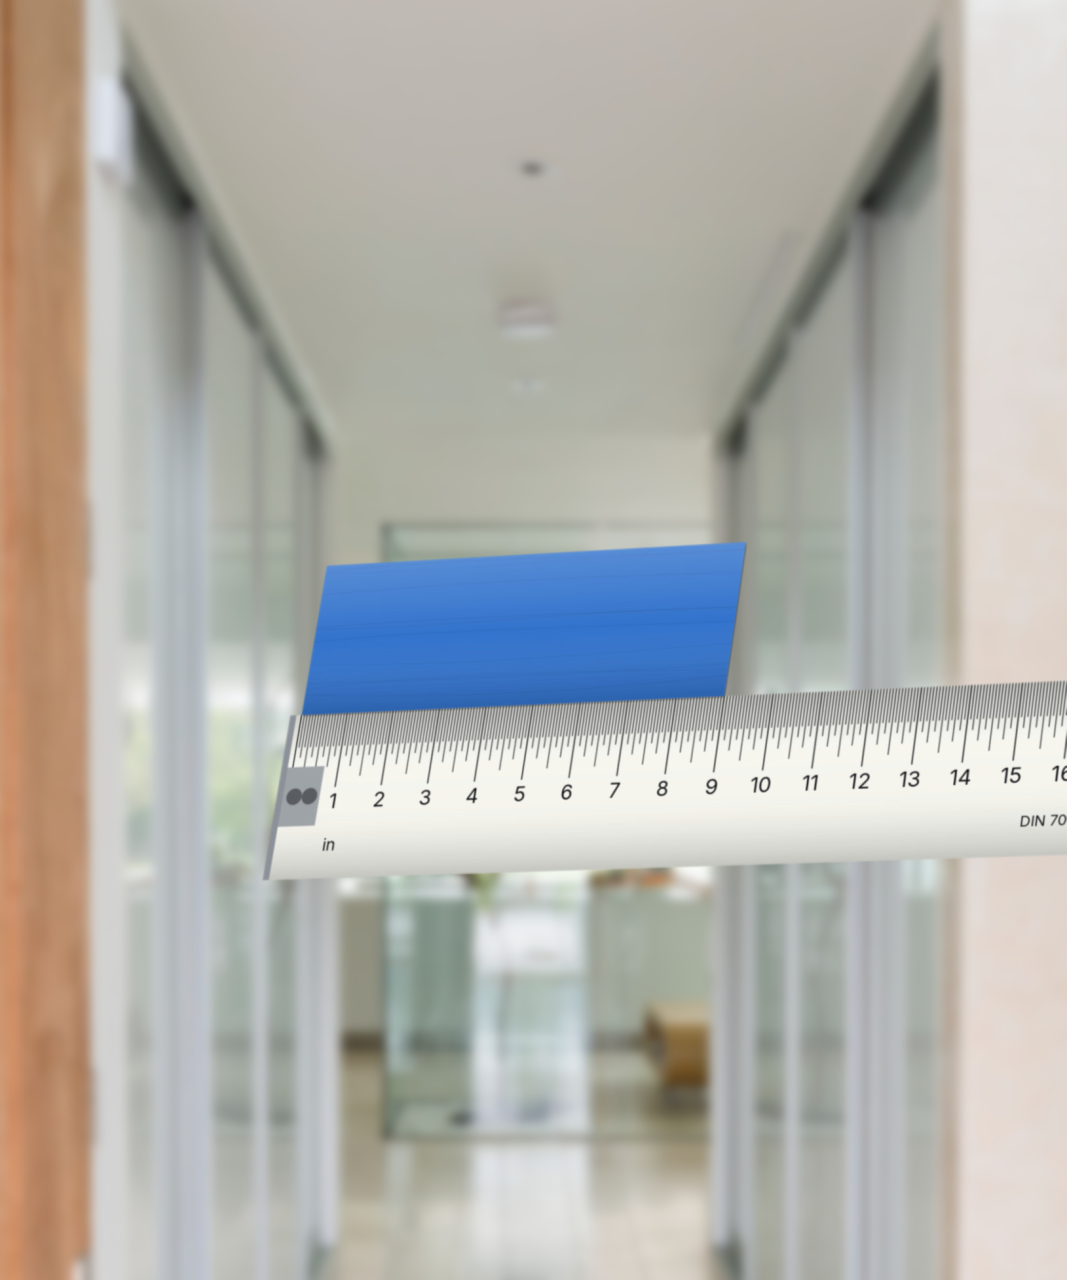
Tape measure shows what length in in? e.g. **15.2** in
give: **9** in
